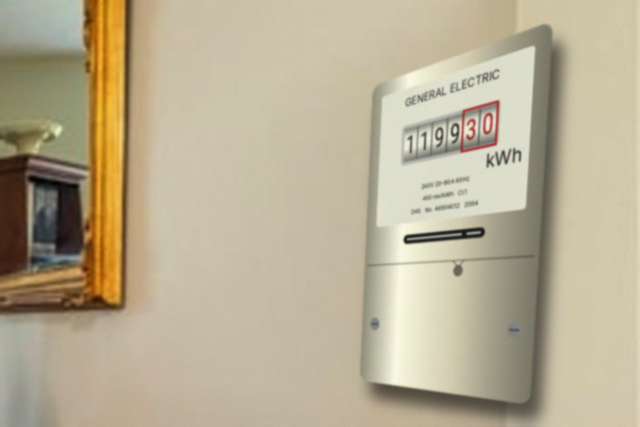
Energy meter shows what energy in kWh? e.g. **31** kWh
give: **1199.30** kWh
